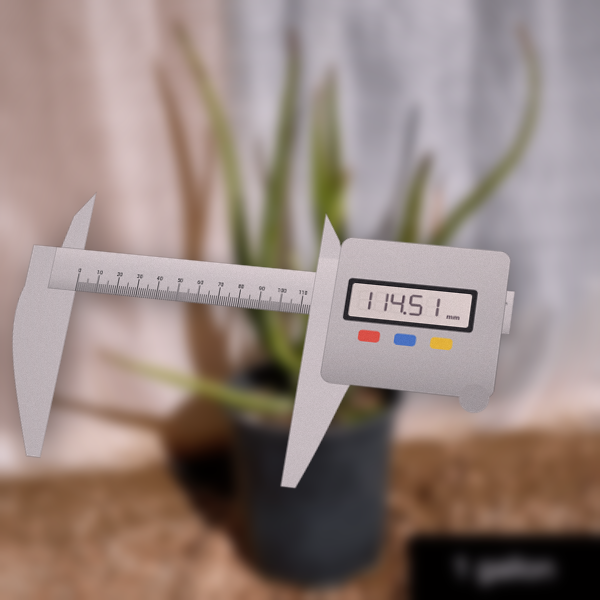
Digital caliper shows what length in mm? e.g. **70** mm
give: **114.51** mm
